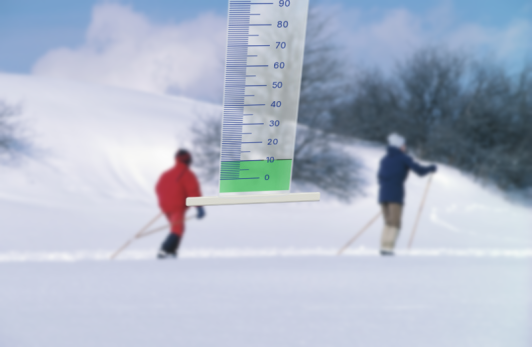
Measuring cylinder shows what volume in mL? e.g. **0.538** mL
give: **10** mL
